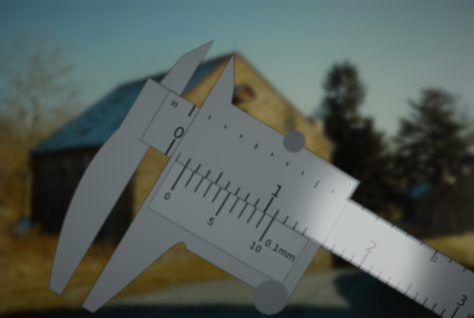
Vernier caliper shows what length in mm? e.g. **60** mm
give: **2.0** mm
